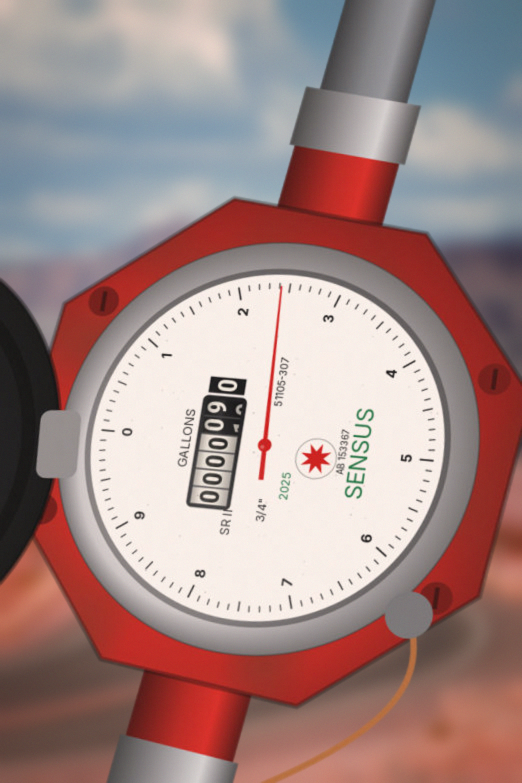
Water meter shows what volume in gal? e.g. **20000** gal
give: **92.4** gal
